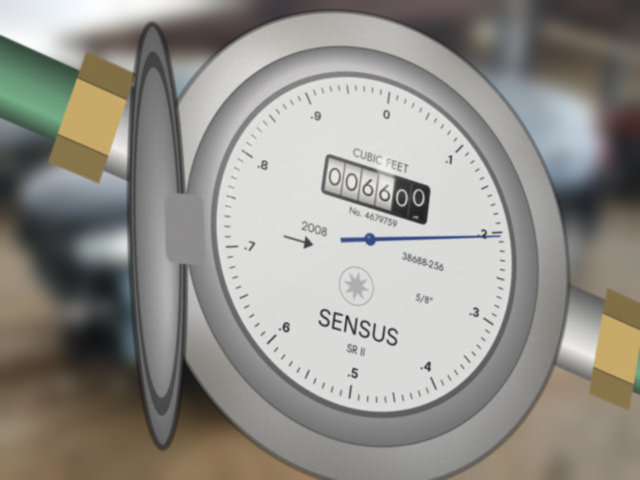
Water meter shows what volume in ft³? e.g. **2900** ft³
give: **6600.20** ft³
